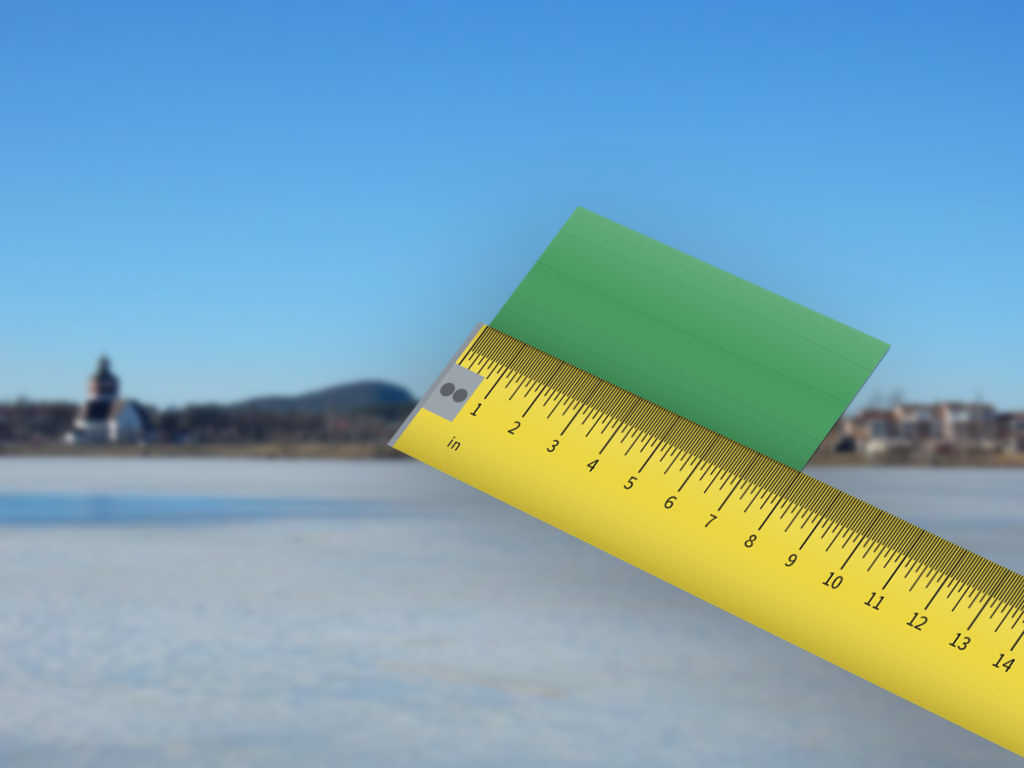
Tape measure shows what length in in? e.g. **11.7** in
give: **8** in
